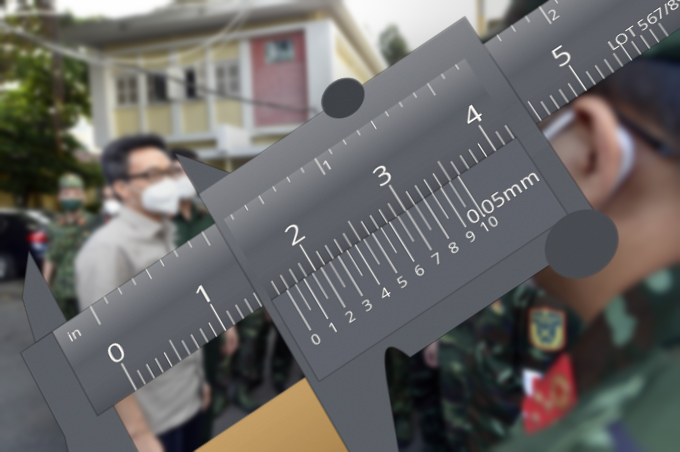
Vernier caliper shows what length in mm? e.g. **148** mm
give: **16.8** mm
